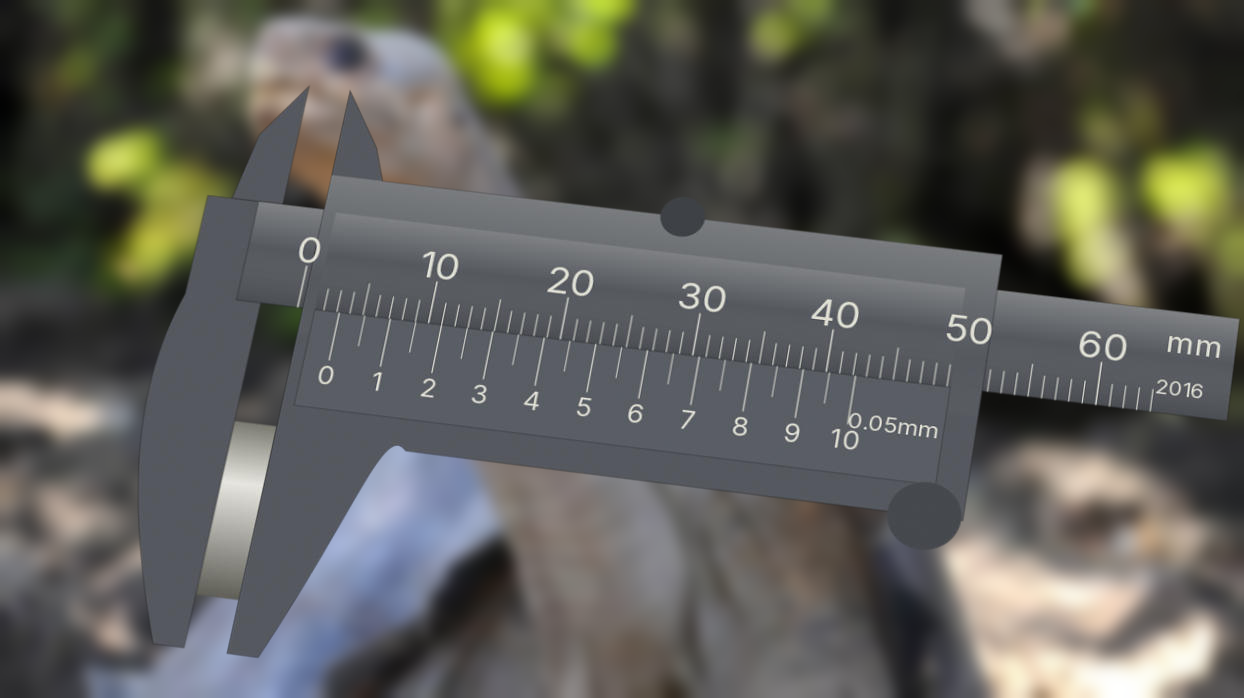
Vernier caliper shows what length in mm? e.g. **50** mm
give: **3.2** mm
